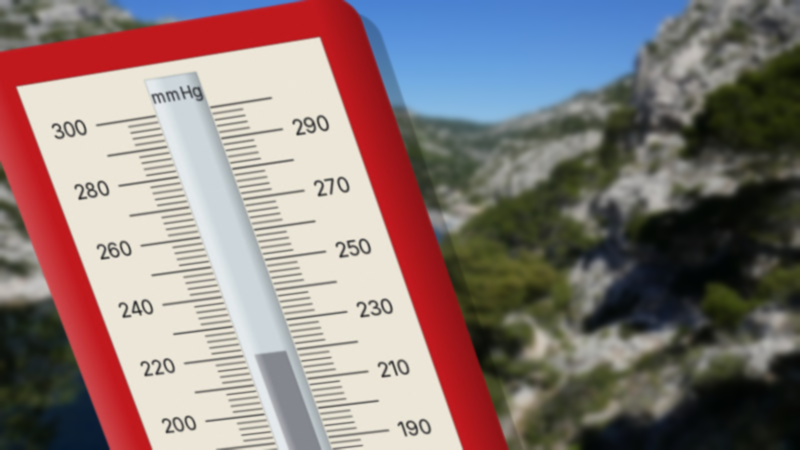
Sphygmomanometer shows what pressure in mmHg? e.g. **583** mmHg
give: **220** mmHg
